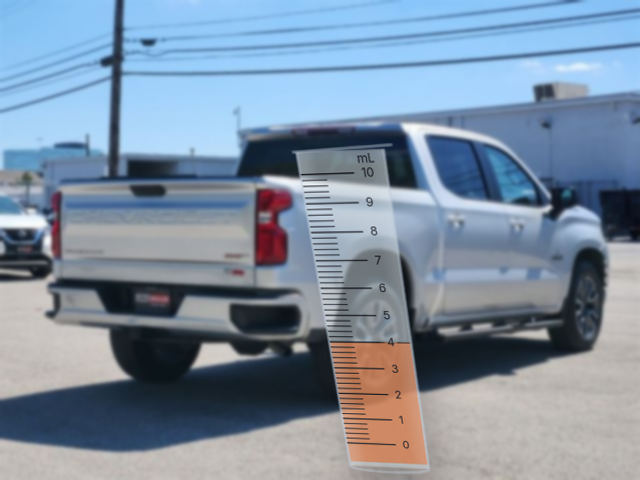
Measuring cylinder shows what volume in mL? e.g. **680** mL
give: **4** mL
